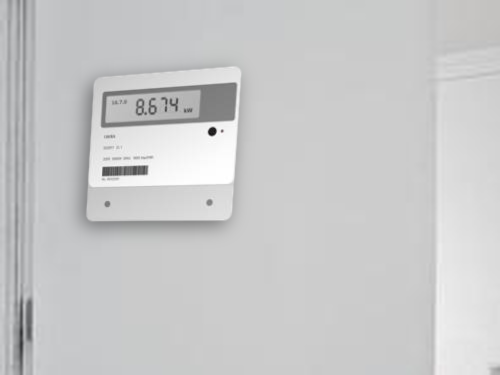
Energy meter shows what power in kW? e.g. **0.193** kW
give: **8.674** kW
